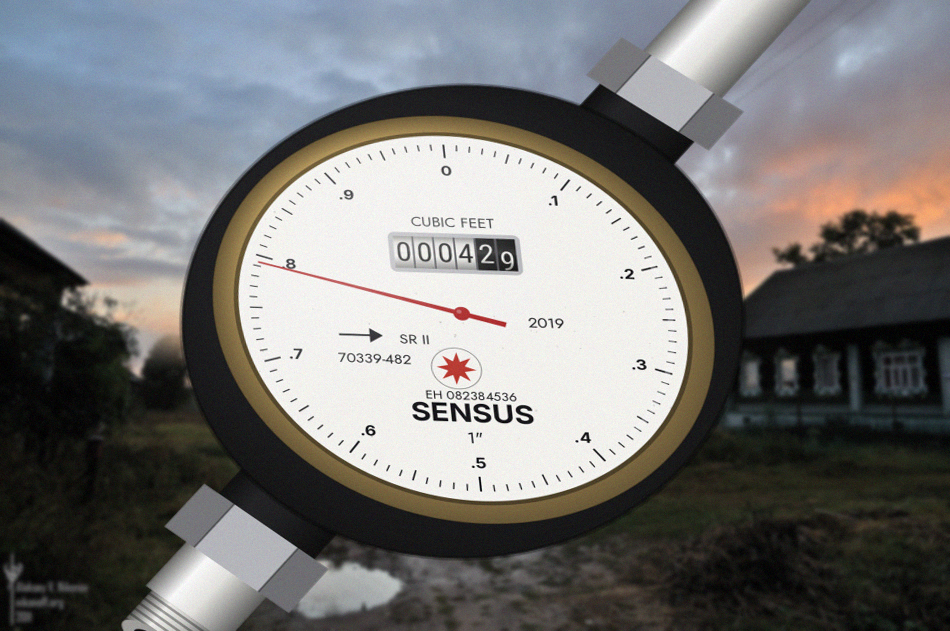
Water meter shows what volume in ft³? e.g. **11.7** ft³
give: **428.79** ft³
